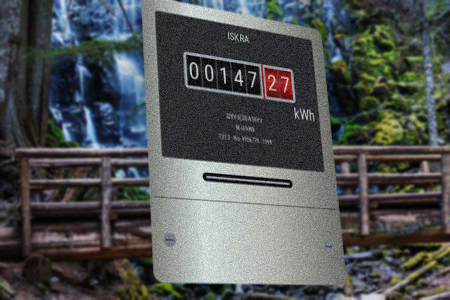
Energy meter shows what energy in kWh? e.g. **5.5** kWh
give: **147.27** kWh
